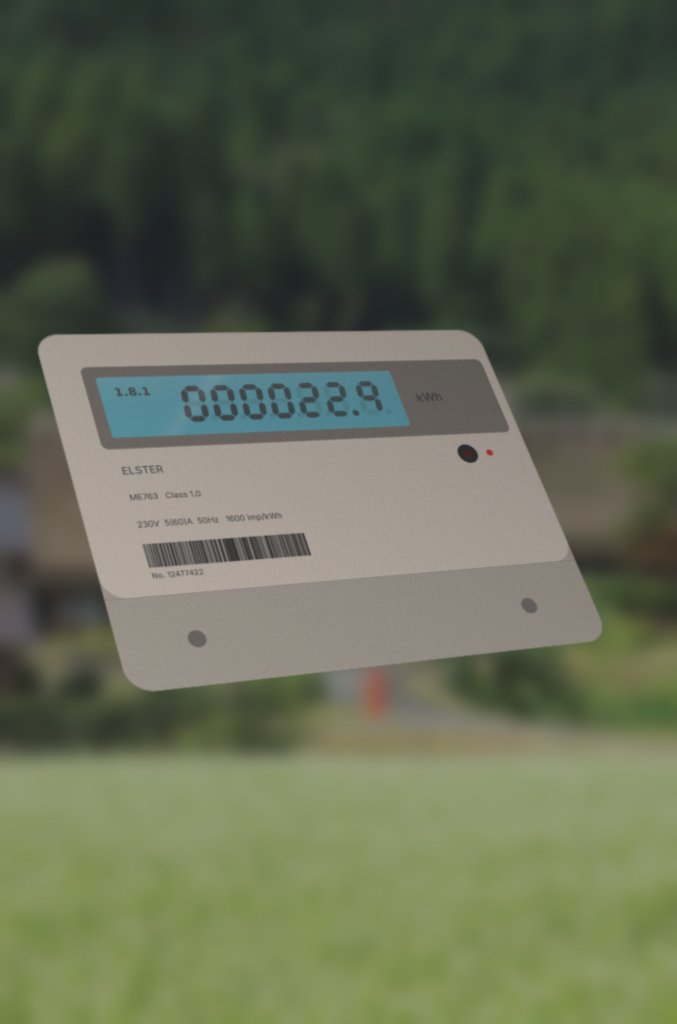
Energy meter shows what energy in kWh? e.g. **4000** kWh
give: **22.9** kWh
